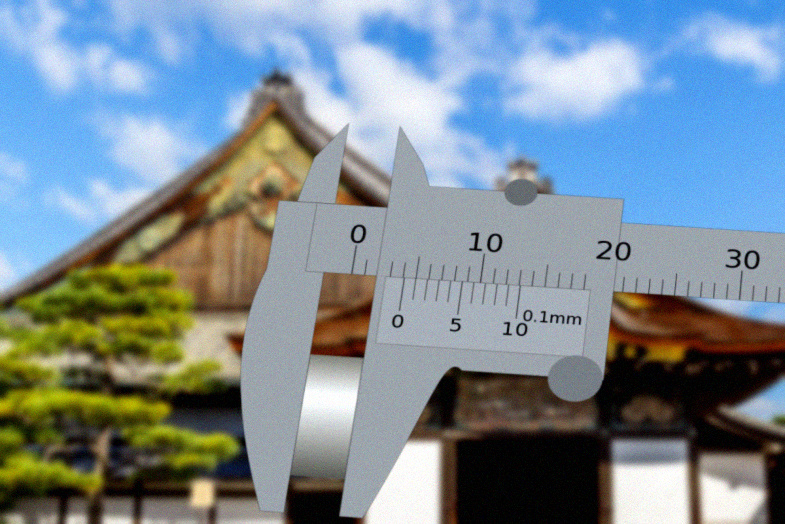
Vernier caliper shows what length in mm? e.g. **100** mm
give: **4.1** mm
